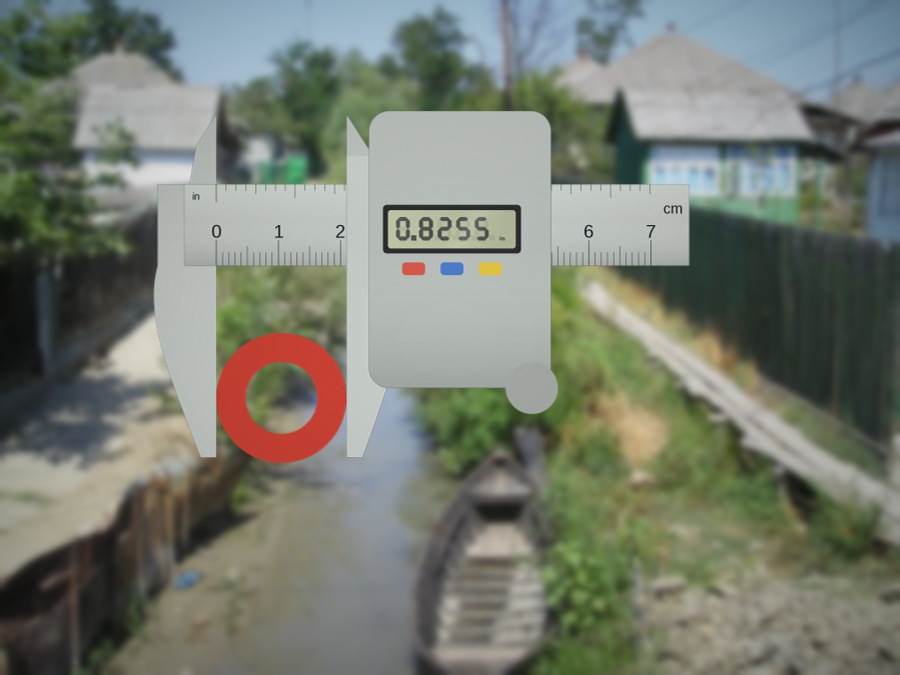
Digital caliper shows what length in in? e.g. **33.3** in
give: **0.8255** in
